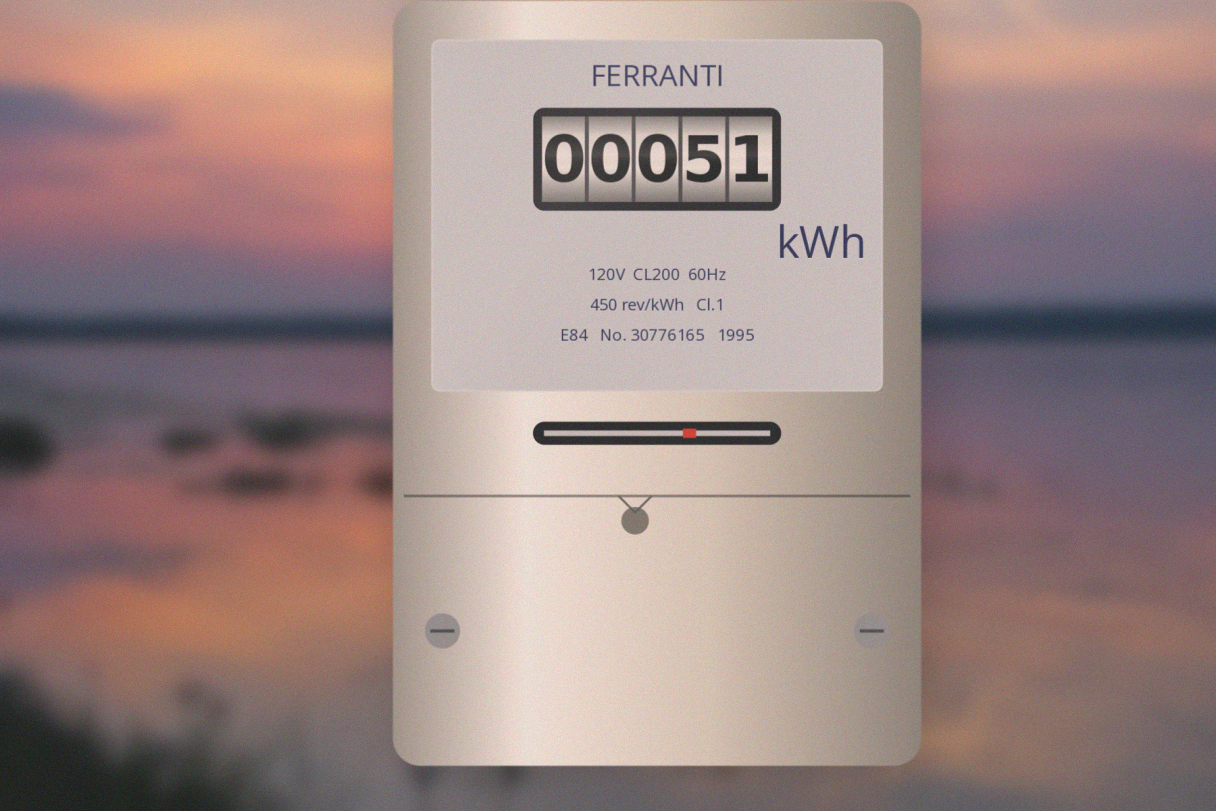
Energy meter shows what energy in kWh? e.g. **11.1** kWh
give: **51** kWh
